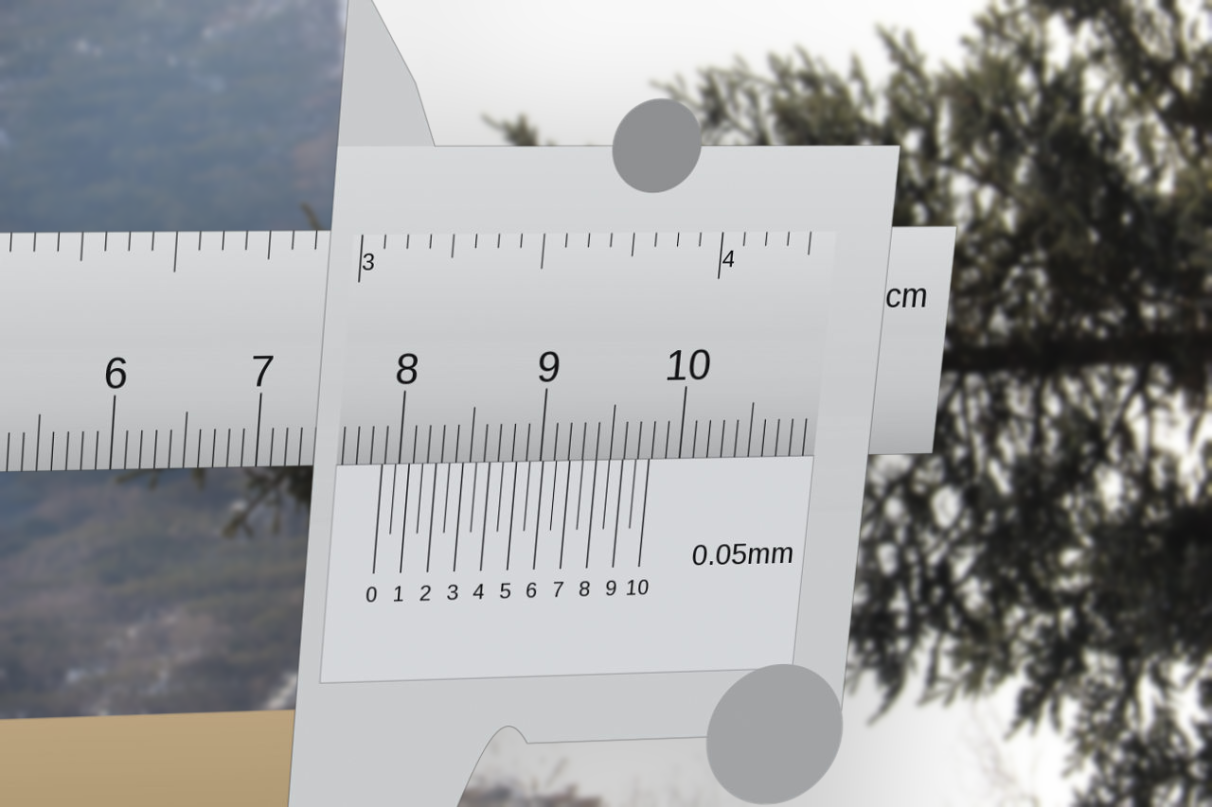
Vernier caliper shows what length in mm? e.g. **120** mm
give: **78.8** mm
